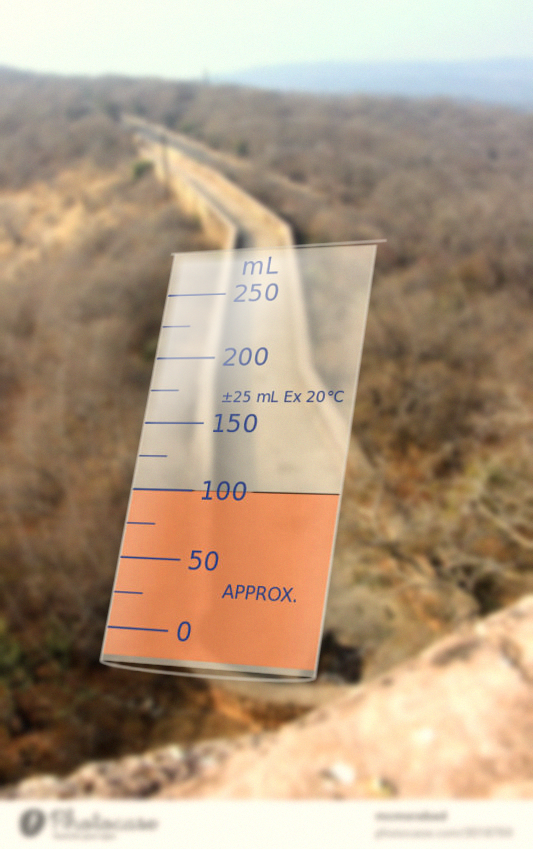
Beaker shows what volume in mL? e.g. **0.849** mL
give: **100** mL
